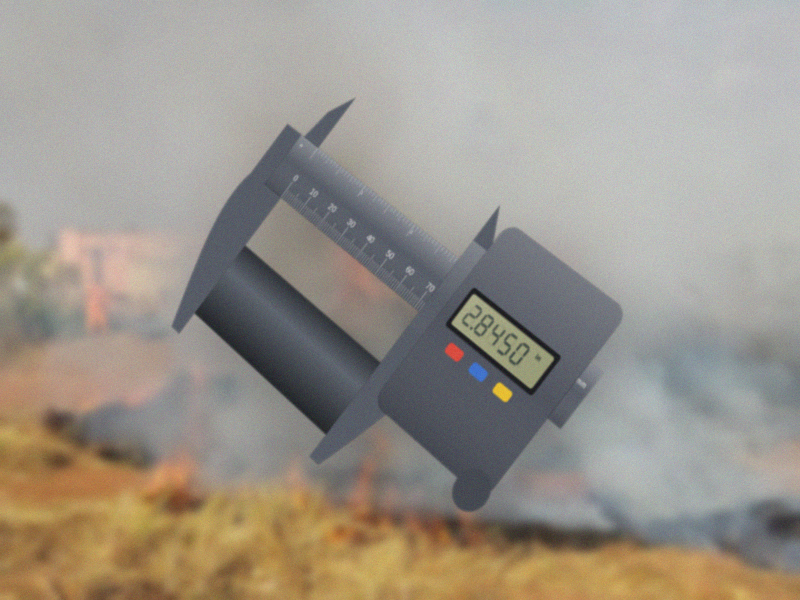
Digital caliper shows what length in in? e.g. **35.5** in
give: **2.8450** in
